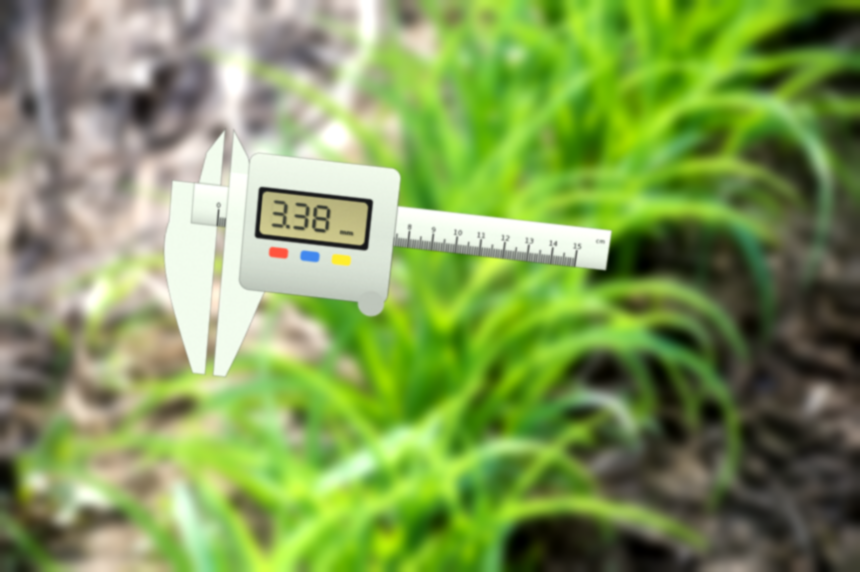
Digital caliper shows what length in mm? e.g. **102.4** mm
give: **3.38** mm
